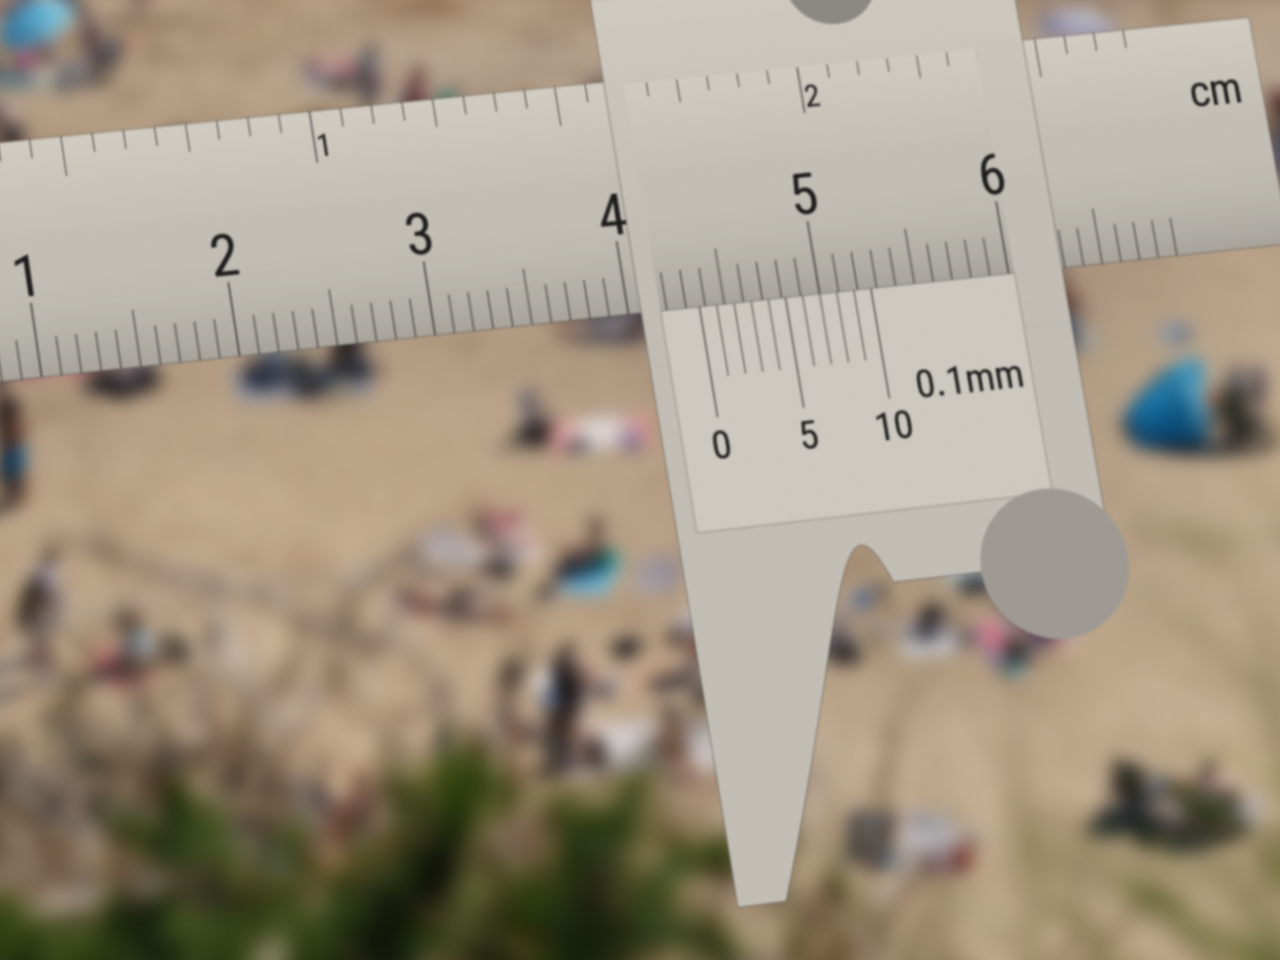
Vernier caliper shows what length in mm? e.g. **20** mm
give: **43.7** mm
